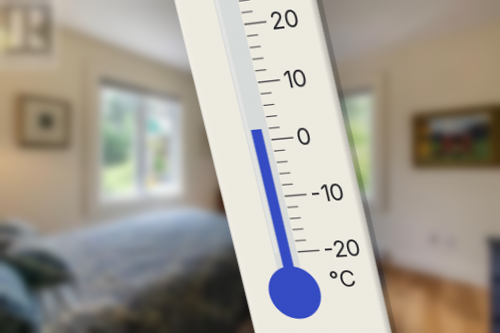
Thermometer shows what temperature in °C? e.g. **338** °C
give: **2** °C
